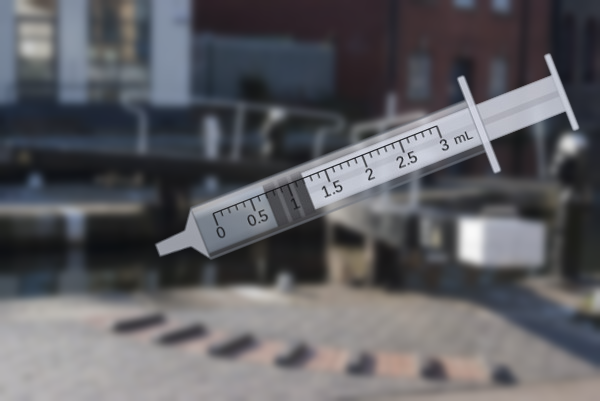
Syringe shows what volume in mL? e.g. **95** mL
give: **0.7** mL
